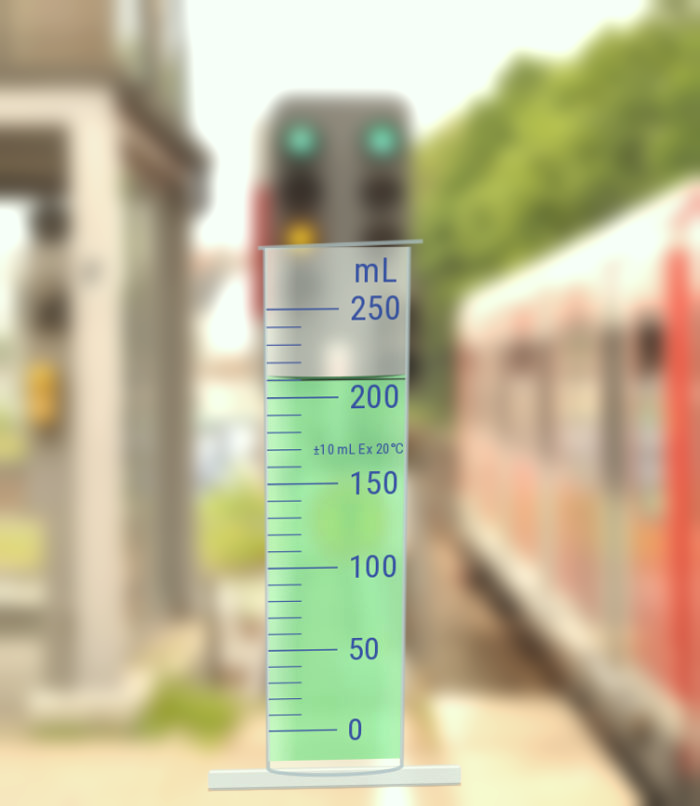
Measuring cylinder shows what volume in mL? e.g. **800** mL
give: **210** mL
